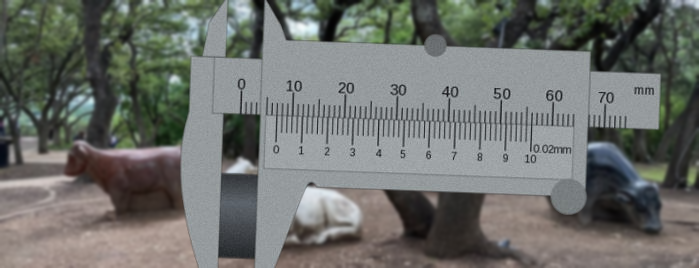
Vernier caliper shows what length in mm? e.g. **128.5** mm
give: **7.0** mm
